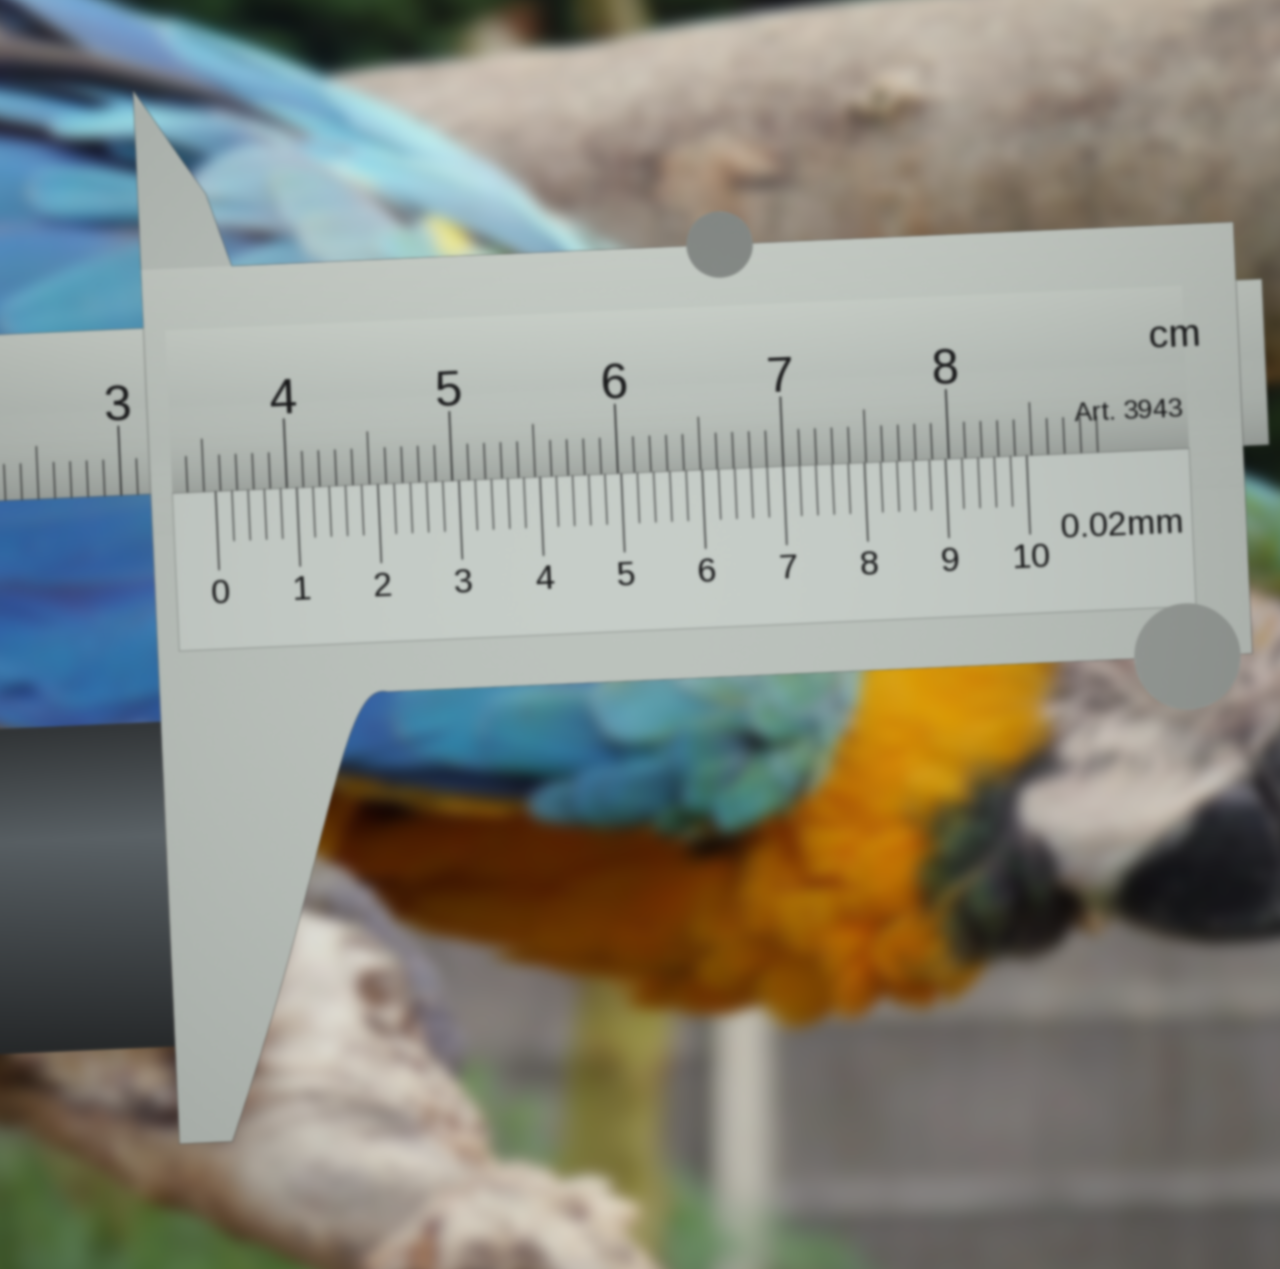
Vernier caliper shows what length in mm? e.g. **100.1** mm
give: **35.7** mm
